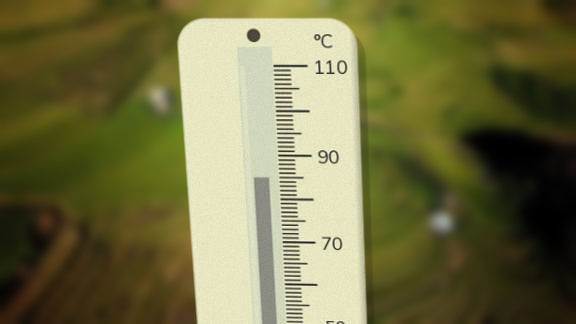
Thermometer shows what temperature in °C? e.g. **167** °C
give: **85** °C
